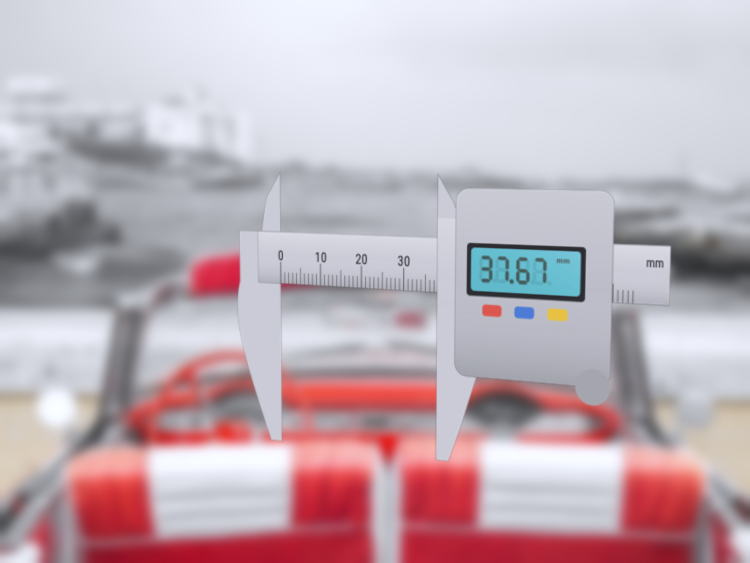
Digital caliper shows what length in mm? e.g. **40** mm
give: **37.67** mm
